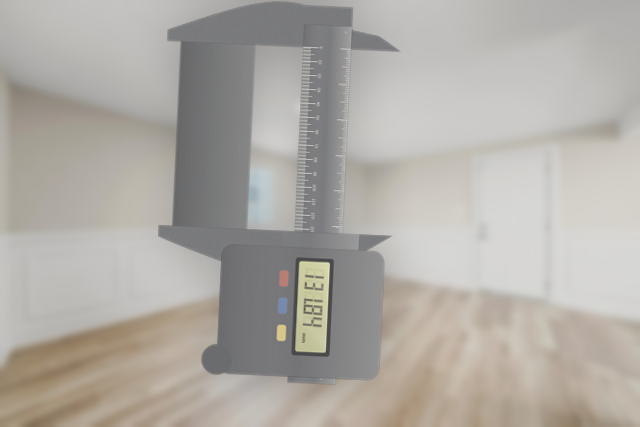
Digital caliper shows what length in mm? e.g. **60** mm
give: **131.84** mm
